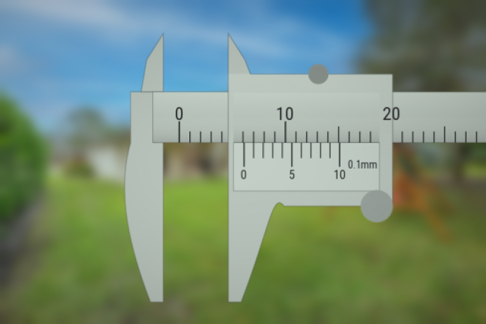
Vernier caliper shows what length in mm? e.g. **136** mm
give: **6.1** mm
